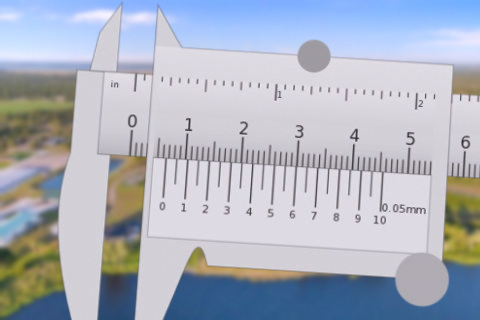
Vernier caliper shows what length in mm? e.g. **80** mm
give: **6.5** mm
